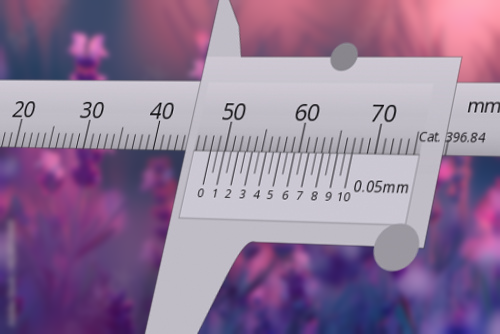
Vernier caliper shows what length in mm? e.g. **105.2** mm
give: **48.0** mm
